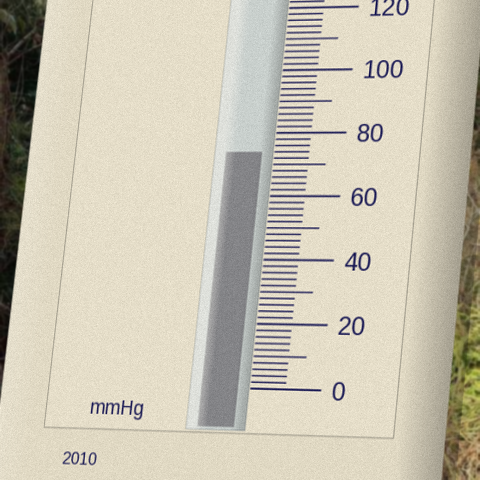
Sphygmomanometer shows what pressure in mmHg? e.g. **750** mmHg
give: **74** mmHg
